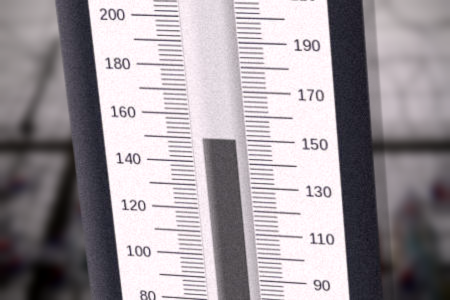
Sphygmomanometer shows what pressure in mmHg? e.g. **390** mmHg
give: **150** mmHg
